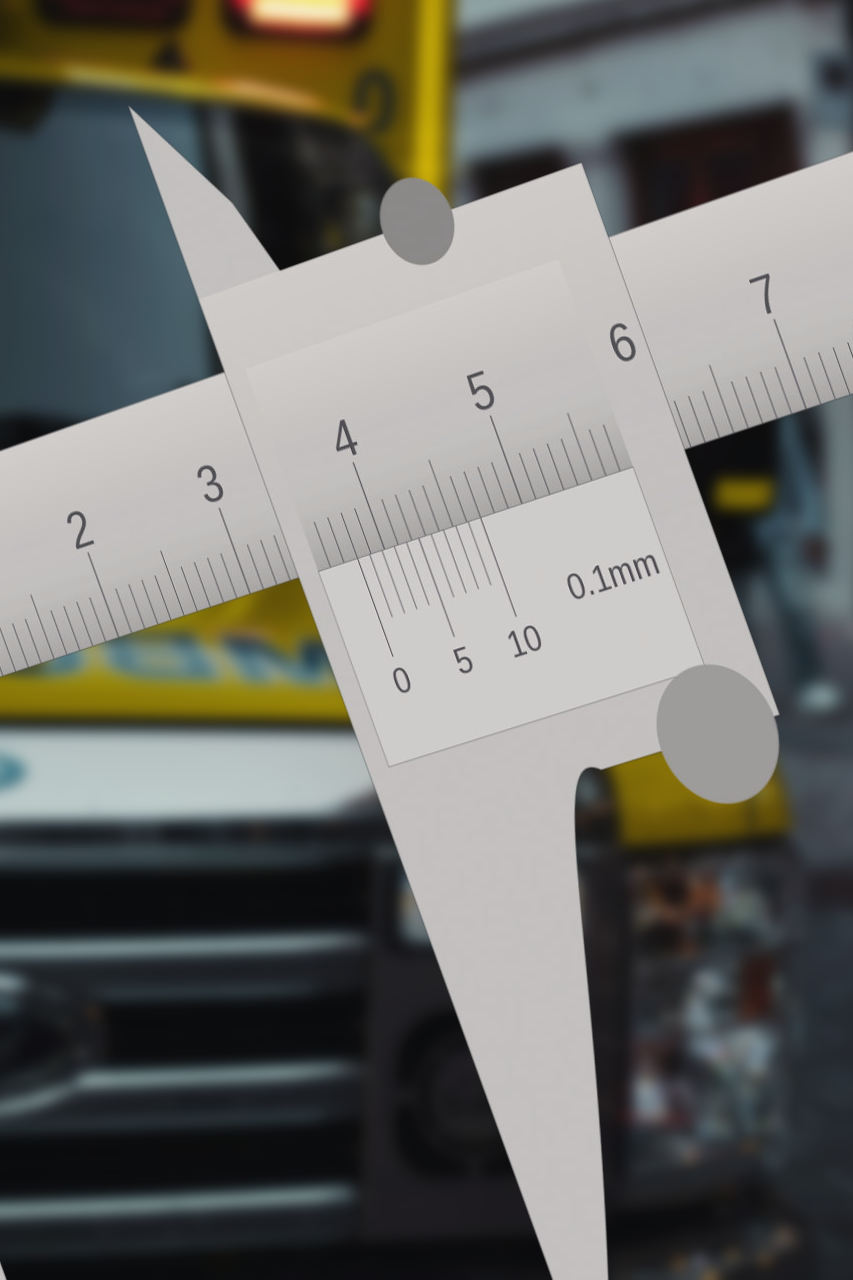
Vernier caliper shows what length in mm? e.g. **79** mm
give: **38.0** mm
